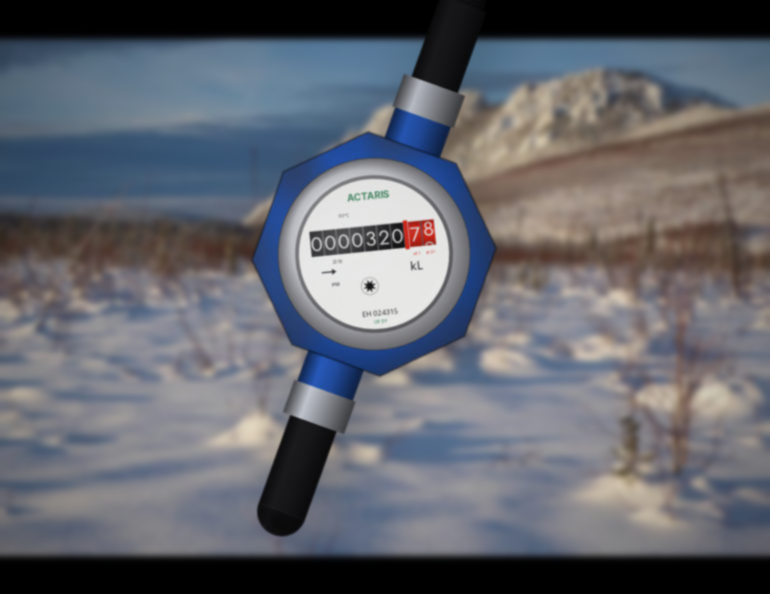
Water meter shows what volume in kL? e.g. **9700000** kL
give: **320.78** kL
